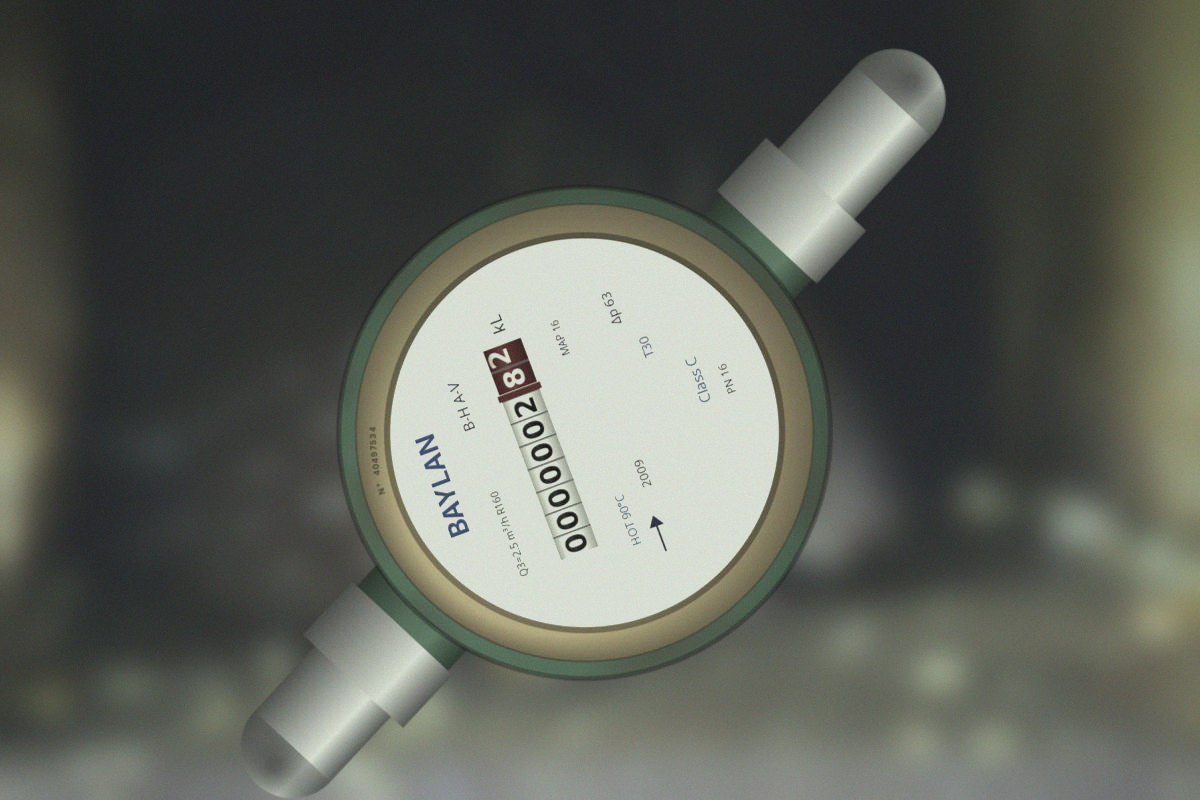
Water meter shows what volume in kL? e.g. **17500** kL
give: **2.82** kL
